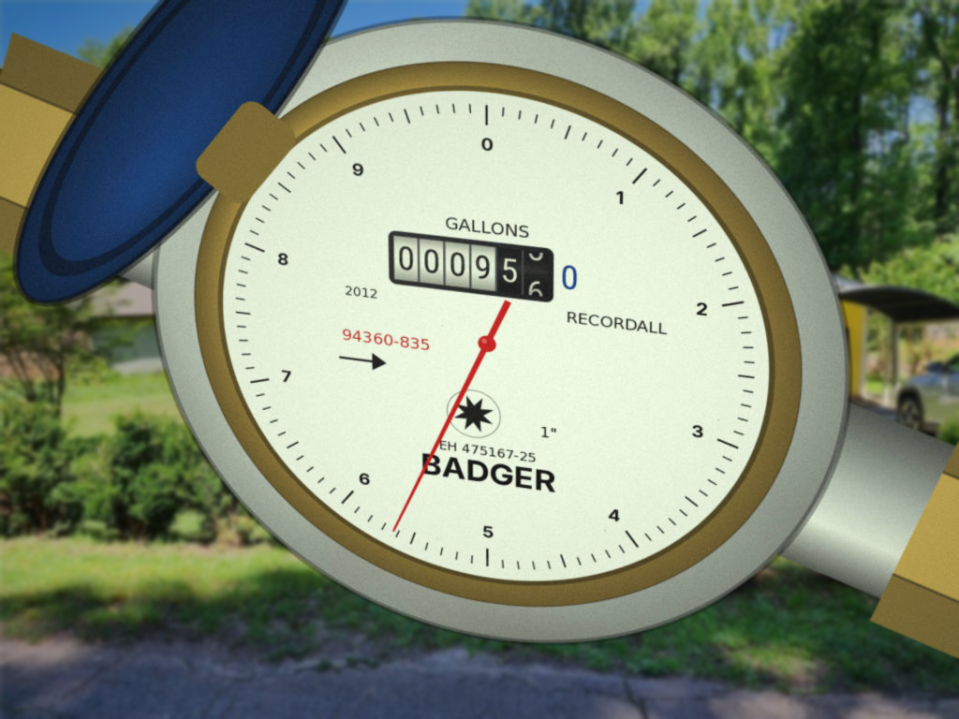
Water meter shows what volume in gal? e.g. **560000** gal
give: **9555.6** gal
